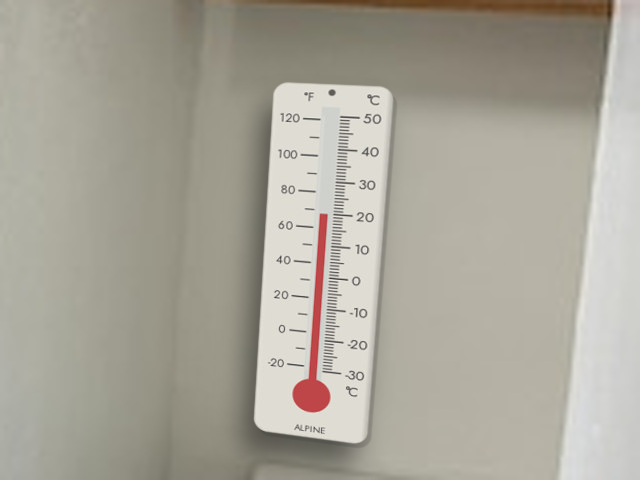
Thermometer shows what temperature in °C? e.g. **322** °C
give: **20** °C
